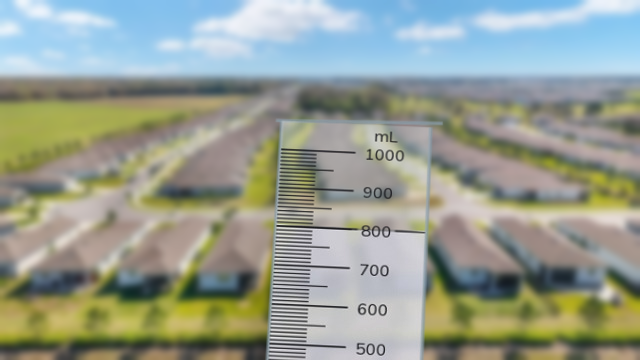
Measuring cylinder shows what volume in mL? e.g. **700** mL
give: **800** mL
